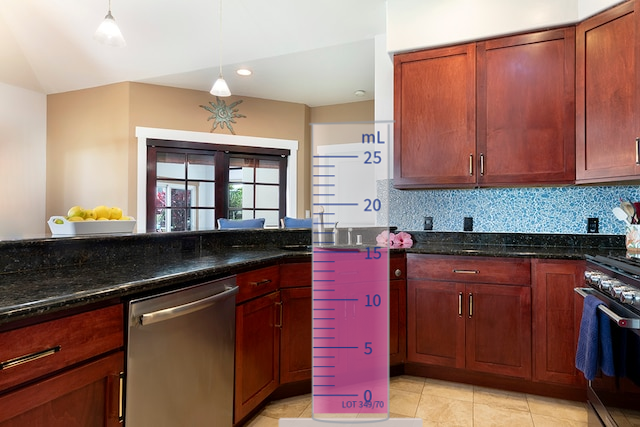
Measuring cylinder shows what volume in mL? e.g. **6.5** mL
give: **15** mL
